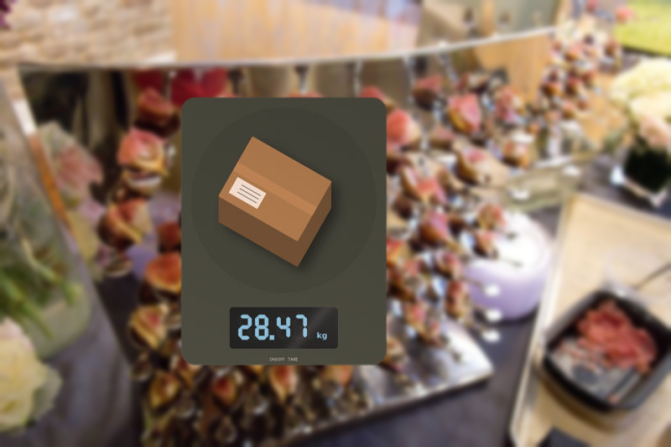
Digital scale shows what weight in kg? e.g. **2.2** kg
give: **28.47** kg
